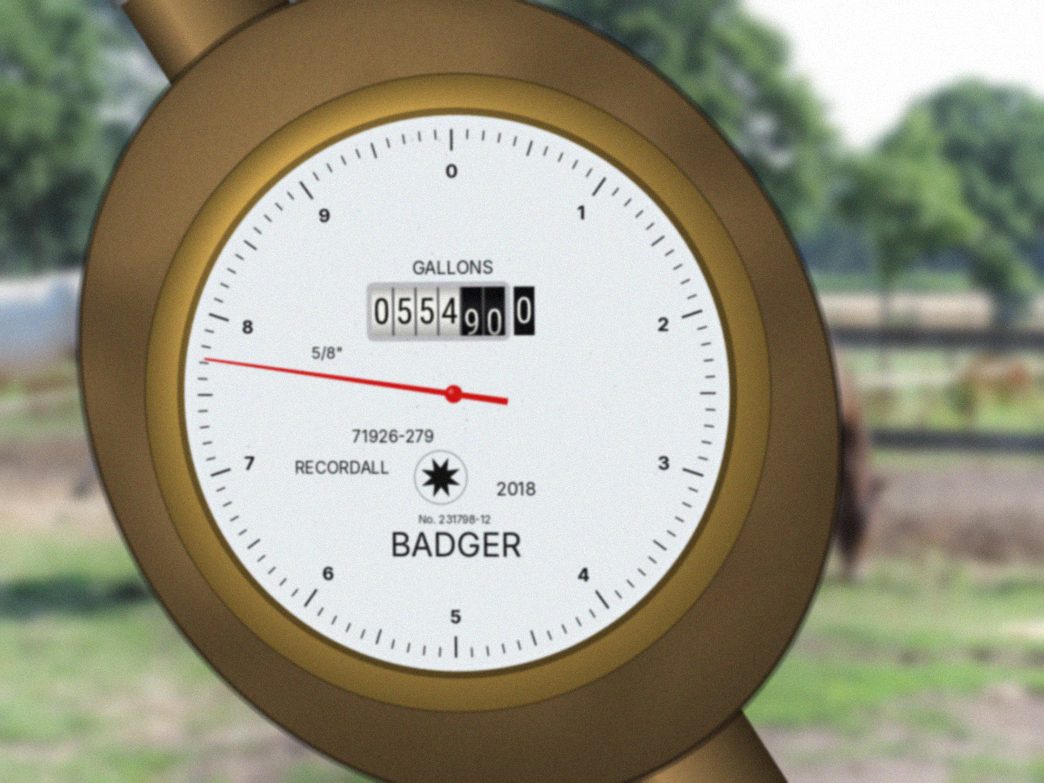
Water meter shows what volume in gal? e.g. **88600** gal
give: **554897.7** gal
